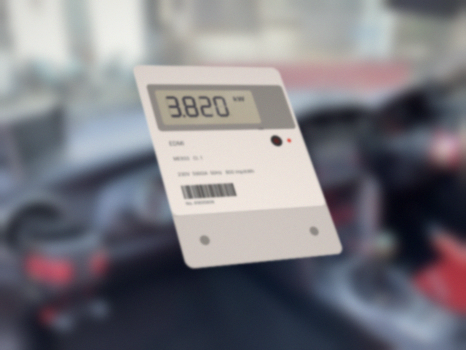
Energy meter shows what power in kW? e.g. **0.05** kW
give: **3.820** kW
